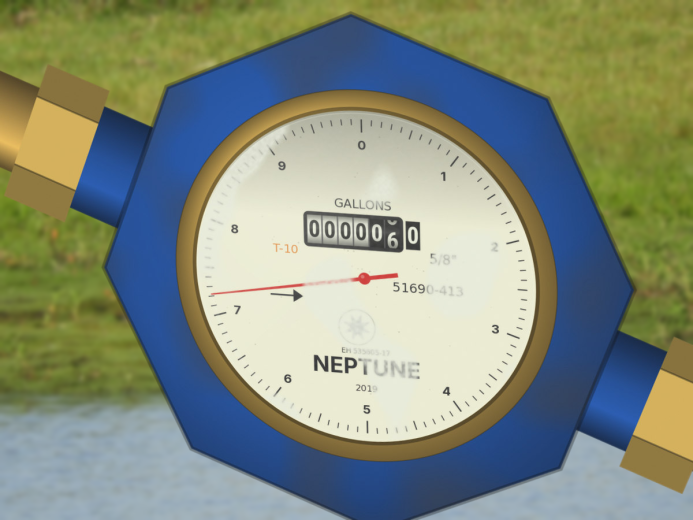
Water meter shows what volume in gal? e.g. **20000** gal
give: **57.2** gal
